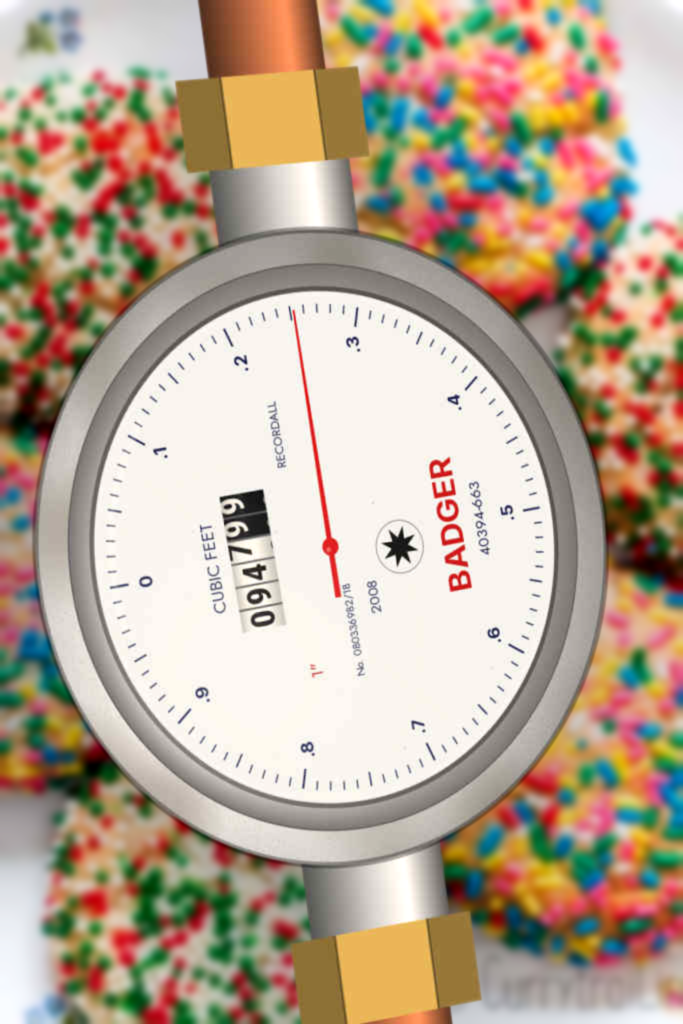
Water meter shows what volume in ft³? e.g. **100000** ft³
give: **94799.25** ft³
